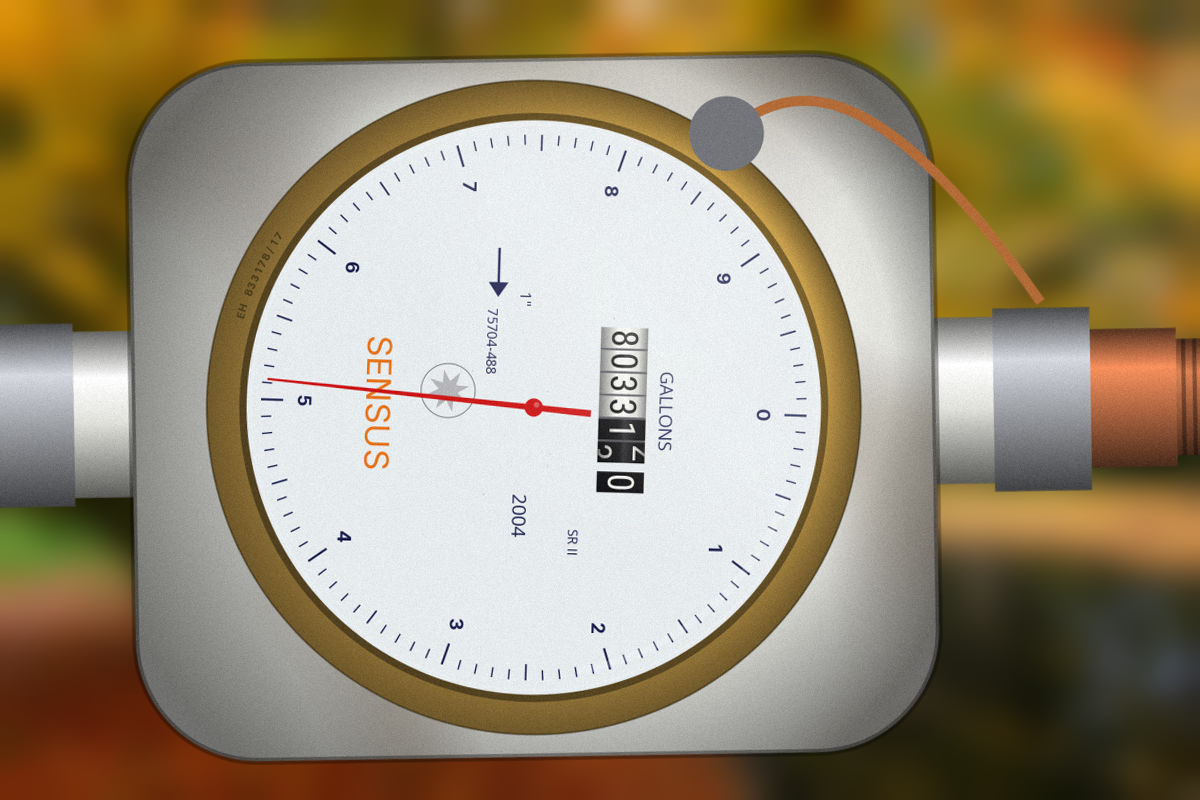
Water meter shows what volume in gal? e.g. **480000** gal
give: **8033125.1** gal
